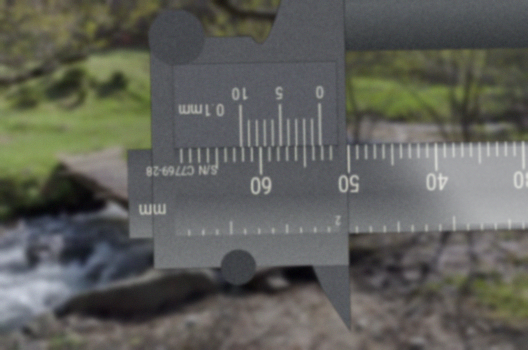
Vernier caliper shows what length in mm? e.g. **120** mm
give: **53.2** mm
